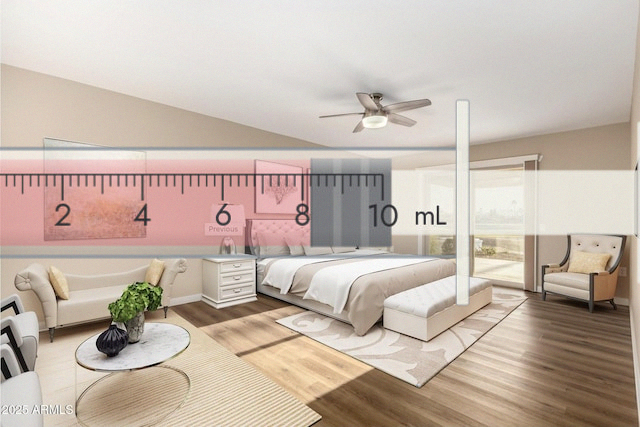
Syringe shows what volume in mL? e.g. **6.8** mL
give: **8.2** mL
